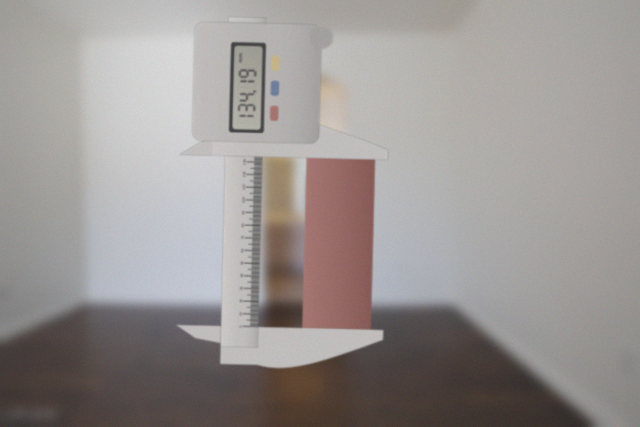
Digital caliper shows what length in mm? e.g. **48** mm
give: **134.19** mm
